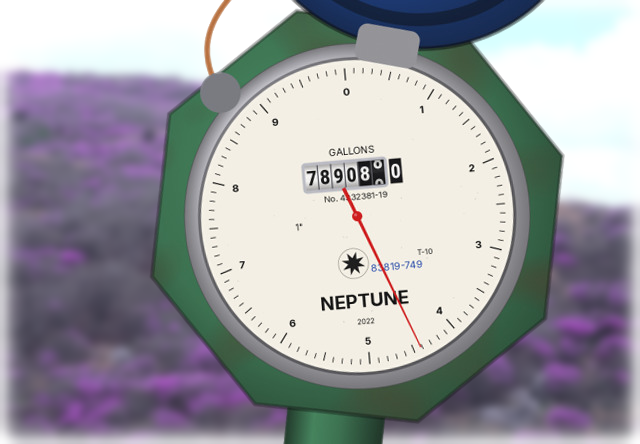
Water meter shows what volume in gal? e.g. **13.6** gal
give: **7890884.4** gal
